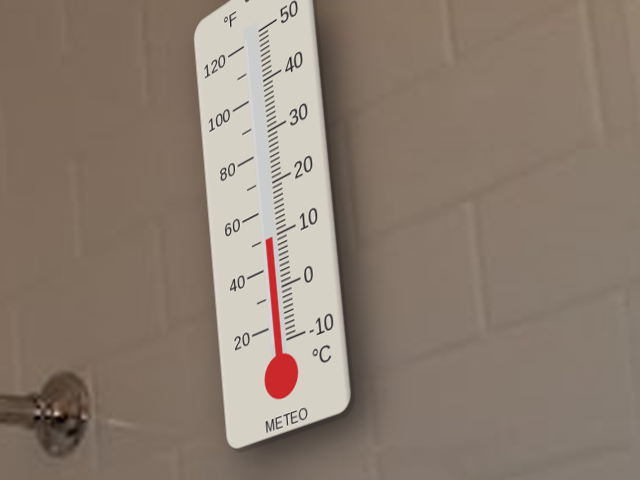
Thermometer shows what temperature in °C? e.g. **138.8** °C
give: **10** °C
